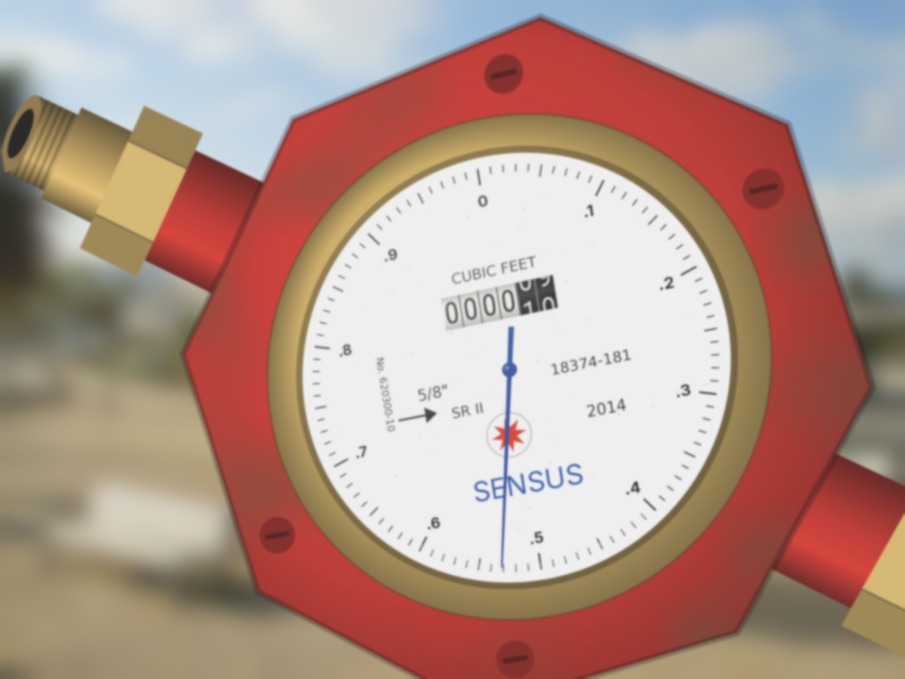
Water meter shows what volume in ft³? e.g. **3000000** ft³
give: **9.53** ft³
